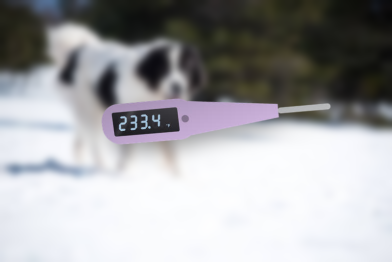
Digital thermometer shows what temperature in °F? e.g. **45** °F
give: **233.4** °F
